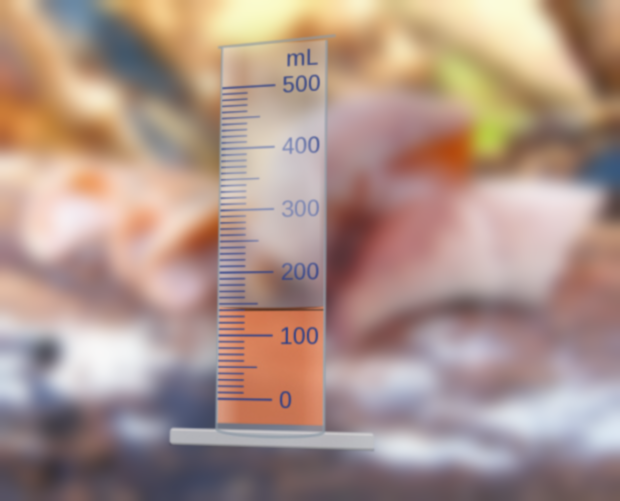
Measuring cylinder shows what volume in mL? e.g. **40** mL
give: **140** mL
